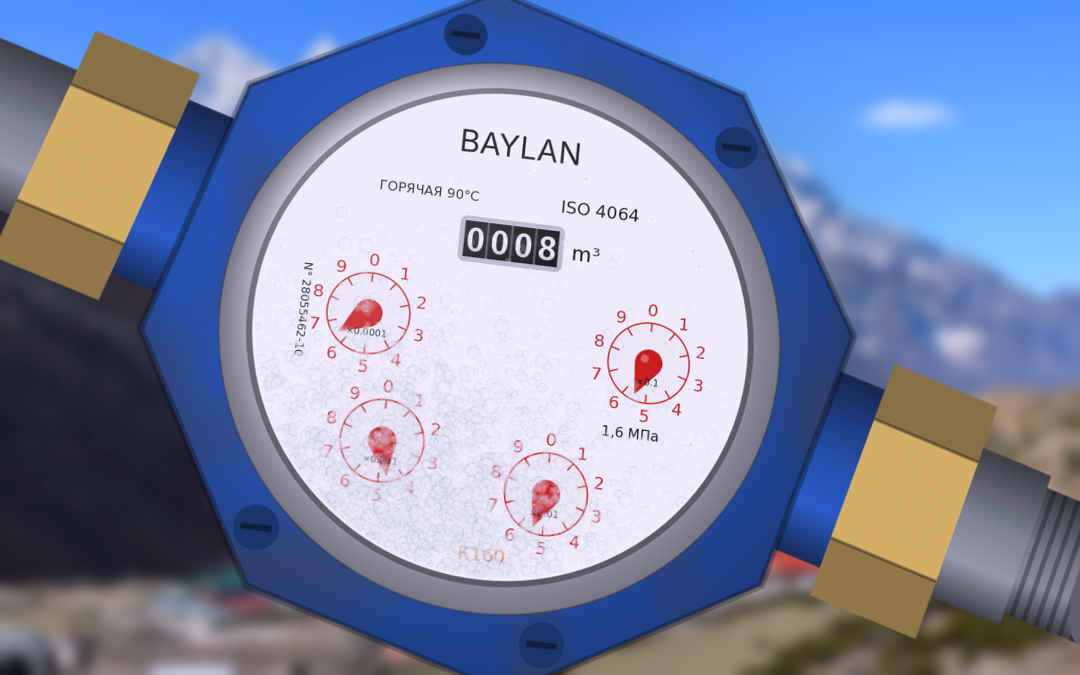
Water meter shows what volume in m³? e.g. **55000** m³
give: **8.5546** m³
